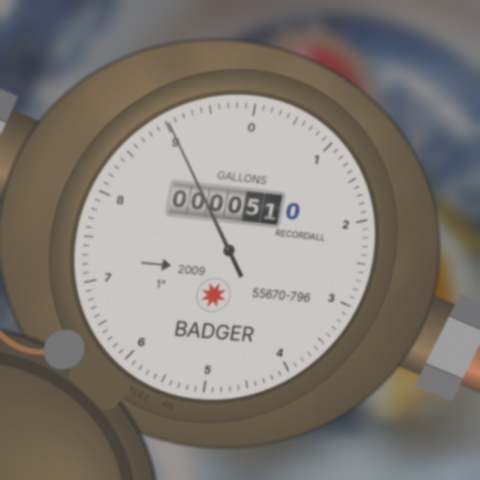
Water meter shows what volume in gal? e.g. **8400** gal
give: **509.0** gal
